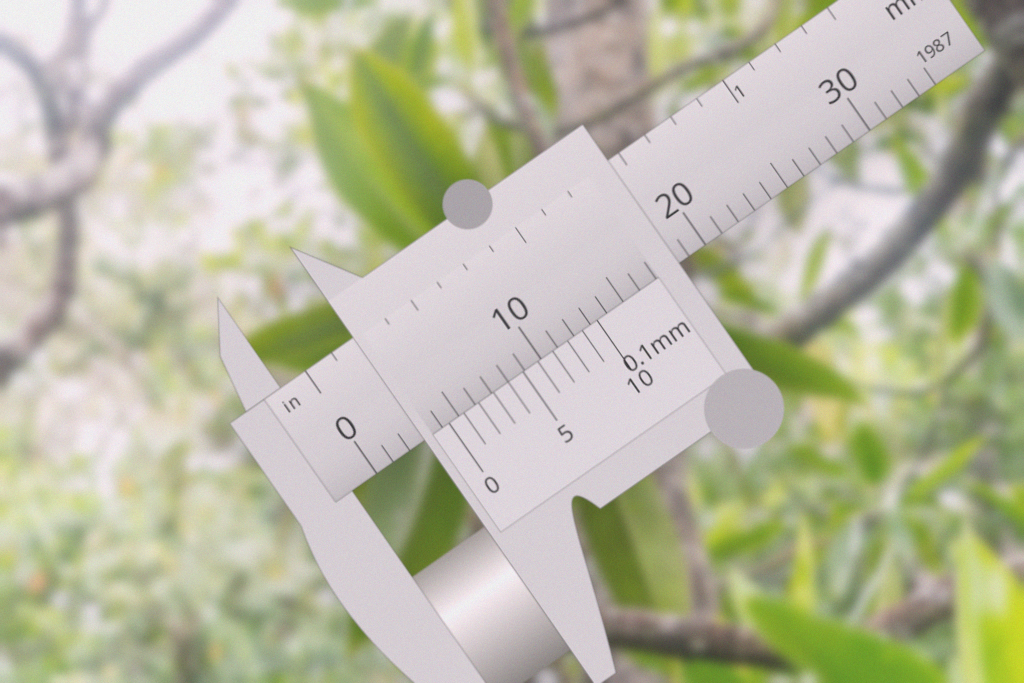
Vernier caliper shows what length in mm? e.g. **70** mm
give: **4.4** mm
